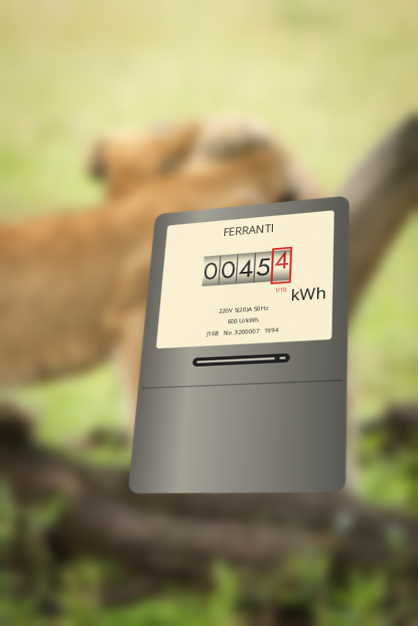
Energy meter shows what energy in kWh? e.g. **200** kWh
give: **45.4** kWh
